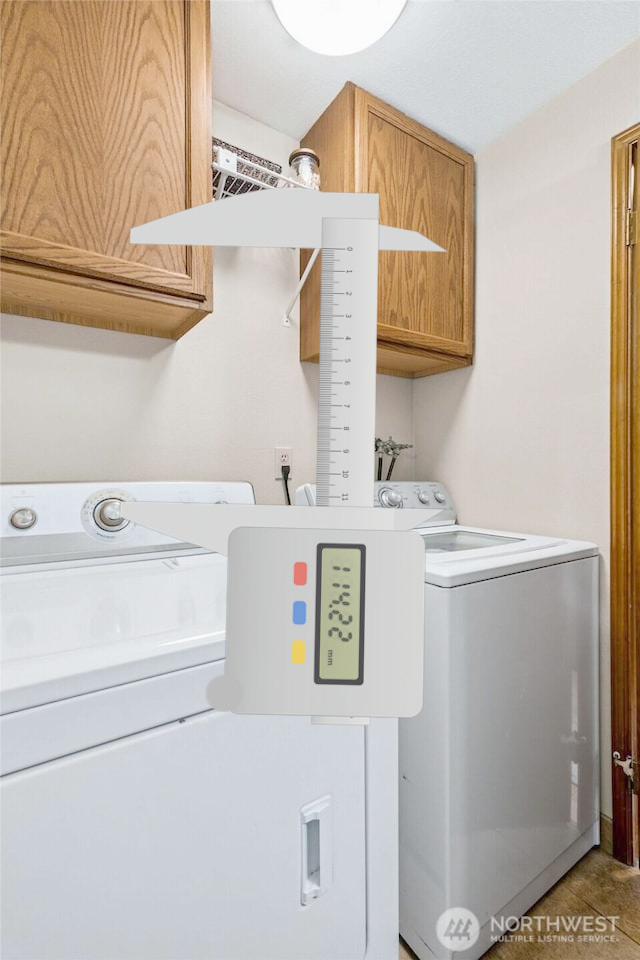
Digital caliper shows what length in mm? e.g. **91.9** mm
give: **114.22** mm
